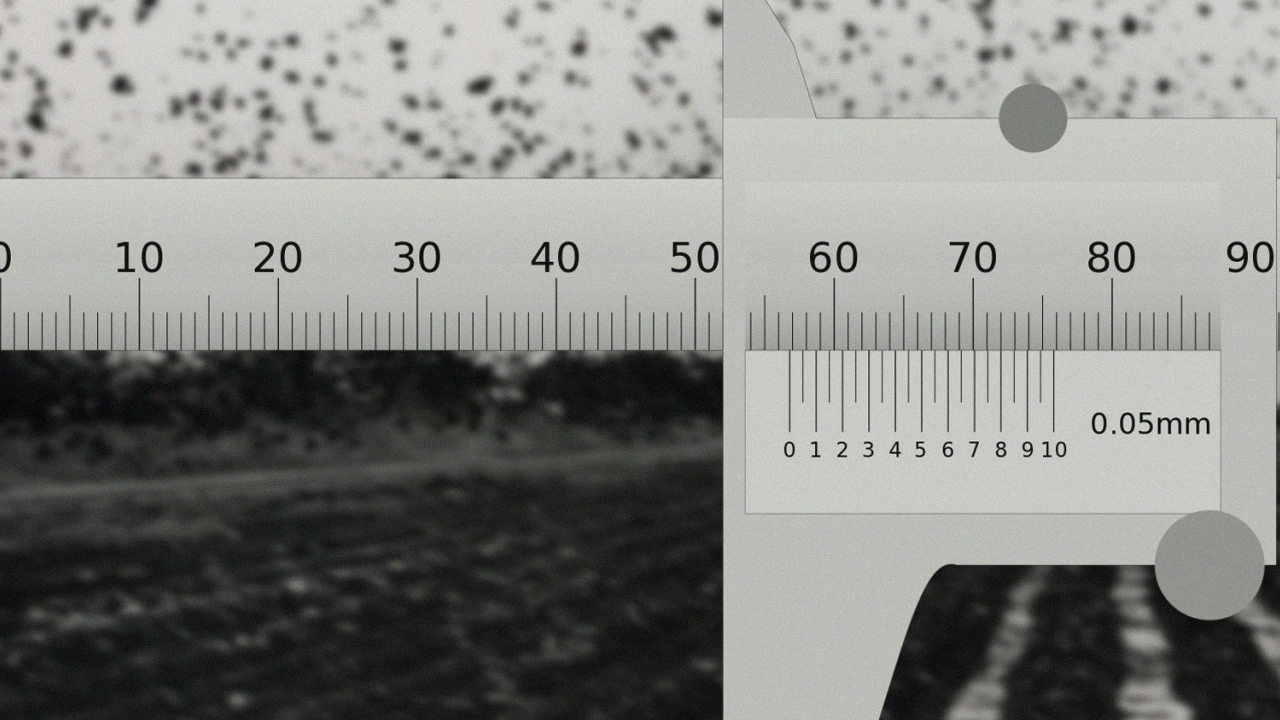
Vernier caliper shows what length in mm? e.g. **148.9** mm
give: **56.8** mm
